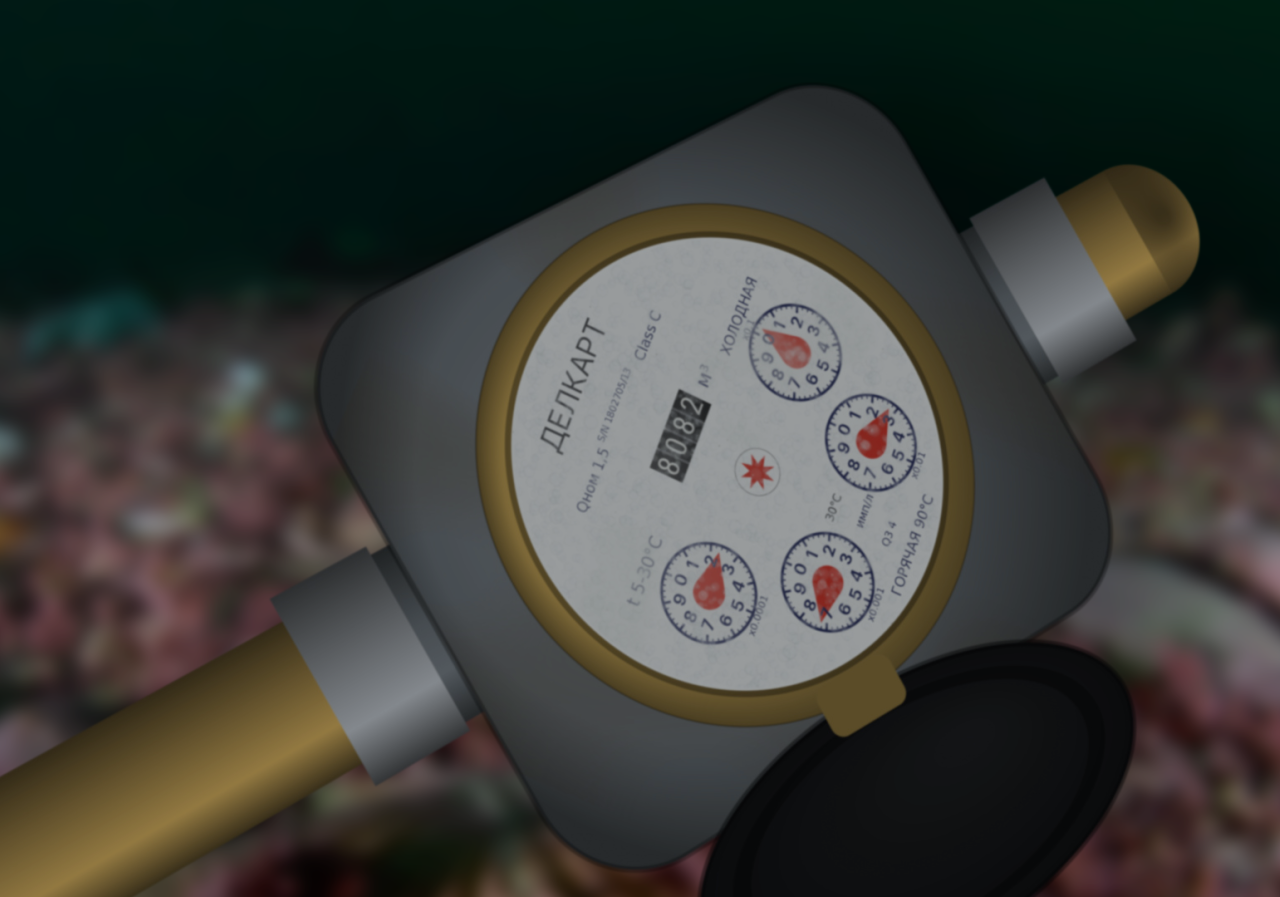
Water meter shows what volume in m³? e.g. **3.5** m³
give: **8082.0272** m³
